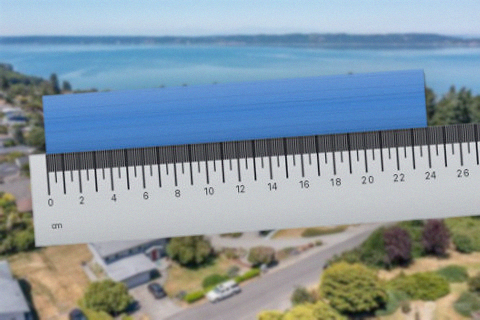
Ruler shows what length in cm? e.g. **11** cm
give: **24** cm
